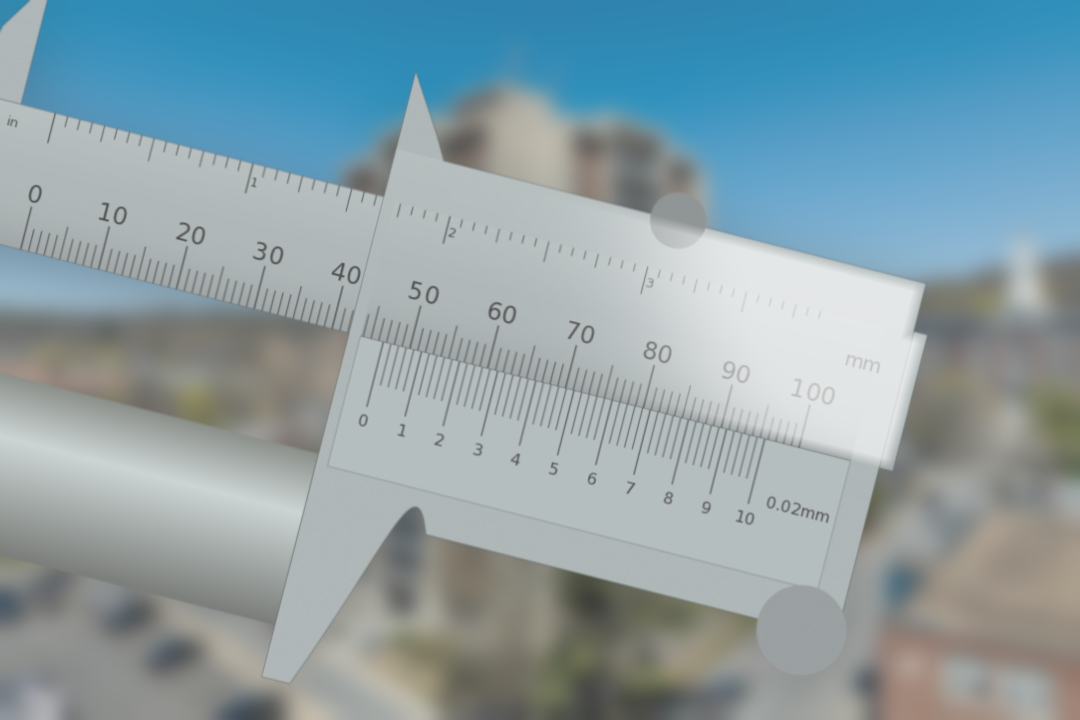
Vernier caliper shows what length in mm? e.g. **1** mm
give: **46.6** mm
